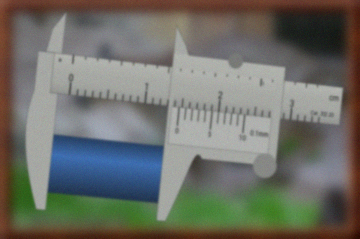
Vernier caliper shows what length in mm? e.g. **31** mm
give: **14.6** mm
